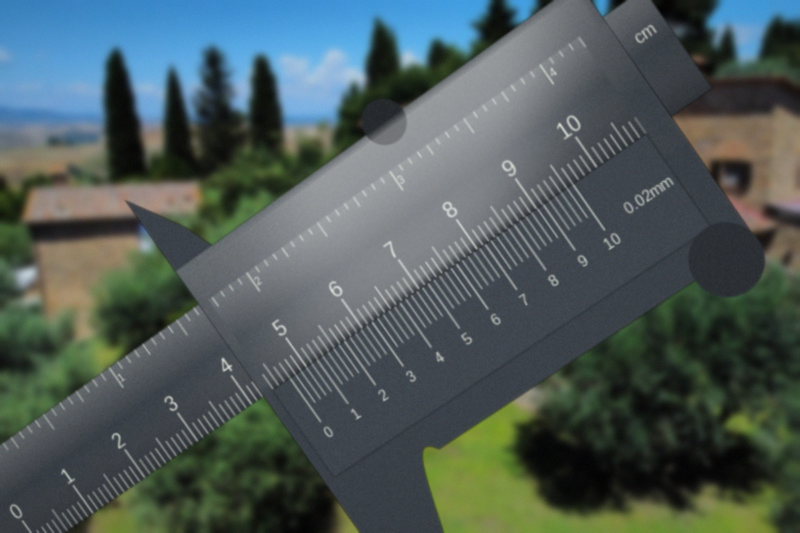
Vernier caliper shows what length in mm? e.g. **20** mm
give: **47.0** mm
